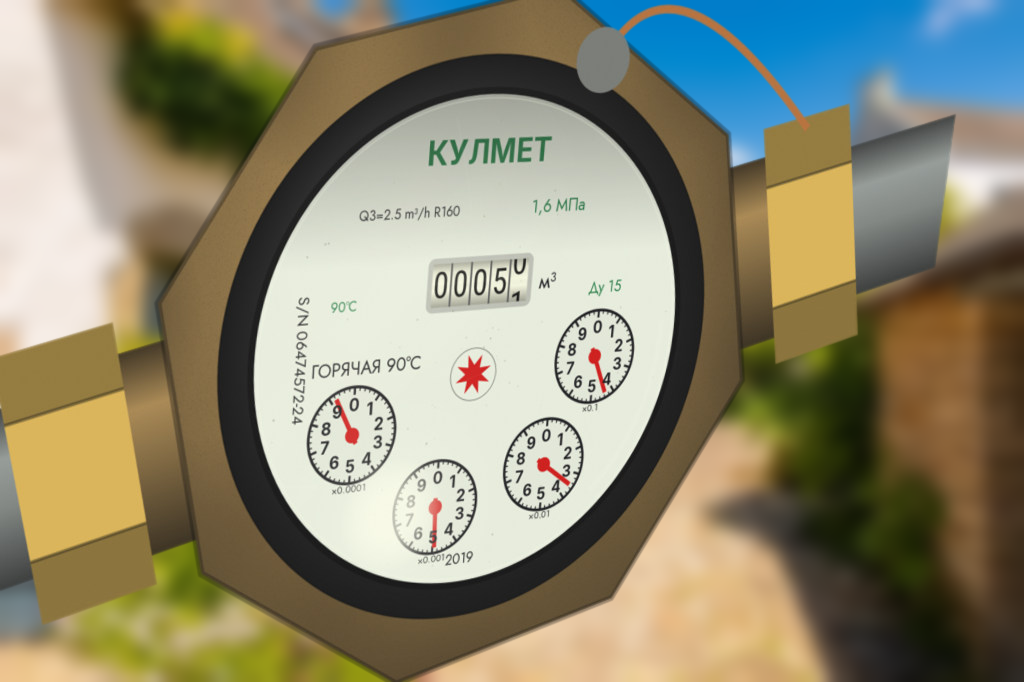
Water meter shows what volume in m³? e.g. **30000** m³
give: **50.4349** m³
